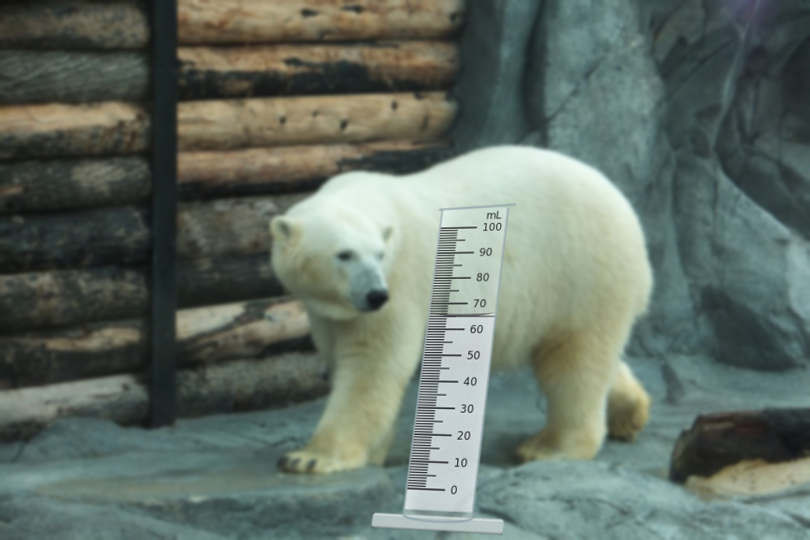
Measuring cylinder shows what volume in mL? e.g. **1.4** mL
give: **65** mL
